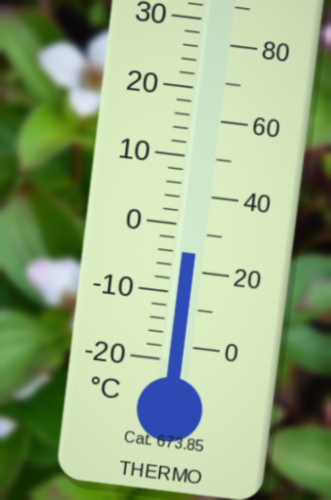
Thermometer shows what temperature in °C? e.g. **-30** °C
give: **-4** °C
